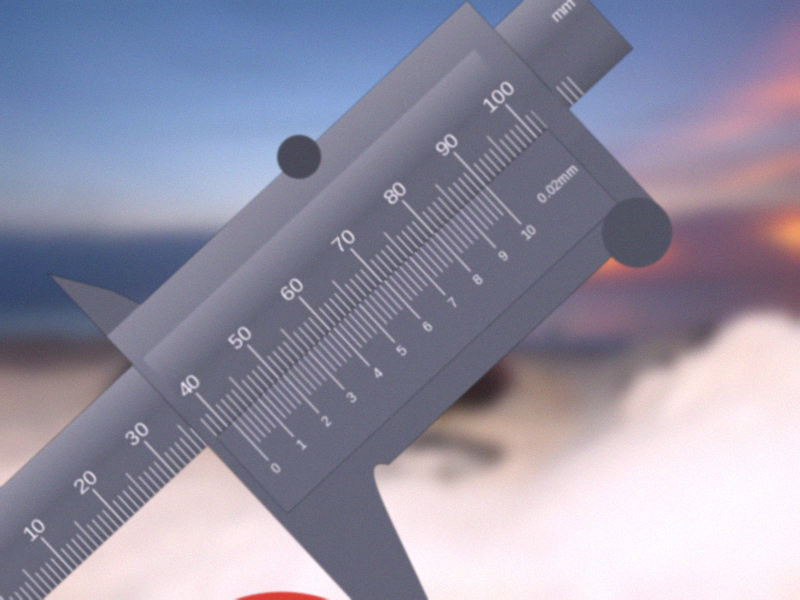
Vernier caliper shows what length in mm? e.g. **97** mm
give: **41.0** mm
